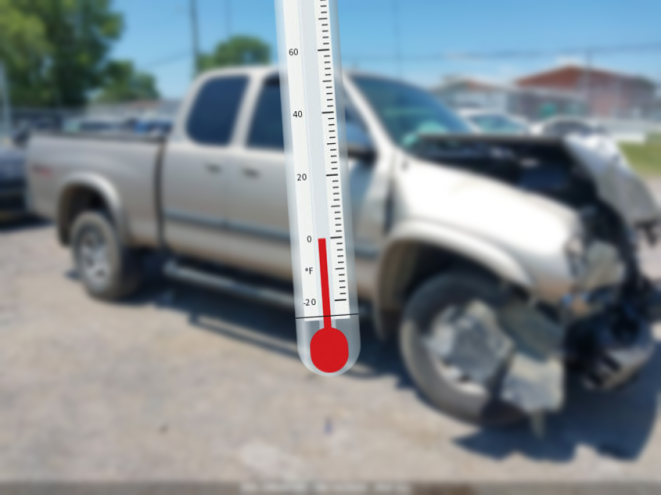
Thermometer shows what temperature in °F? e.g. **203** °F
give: **0** °F
